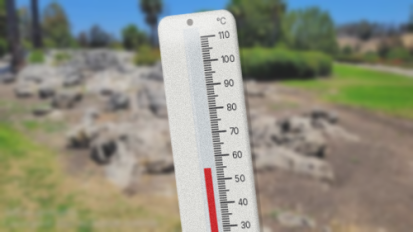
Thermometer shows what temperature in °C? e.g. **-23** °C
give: **55** °C
